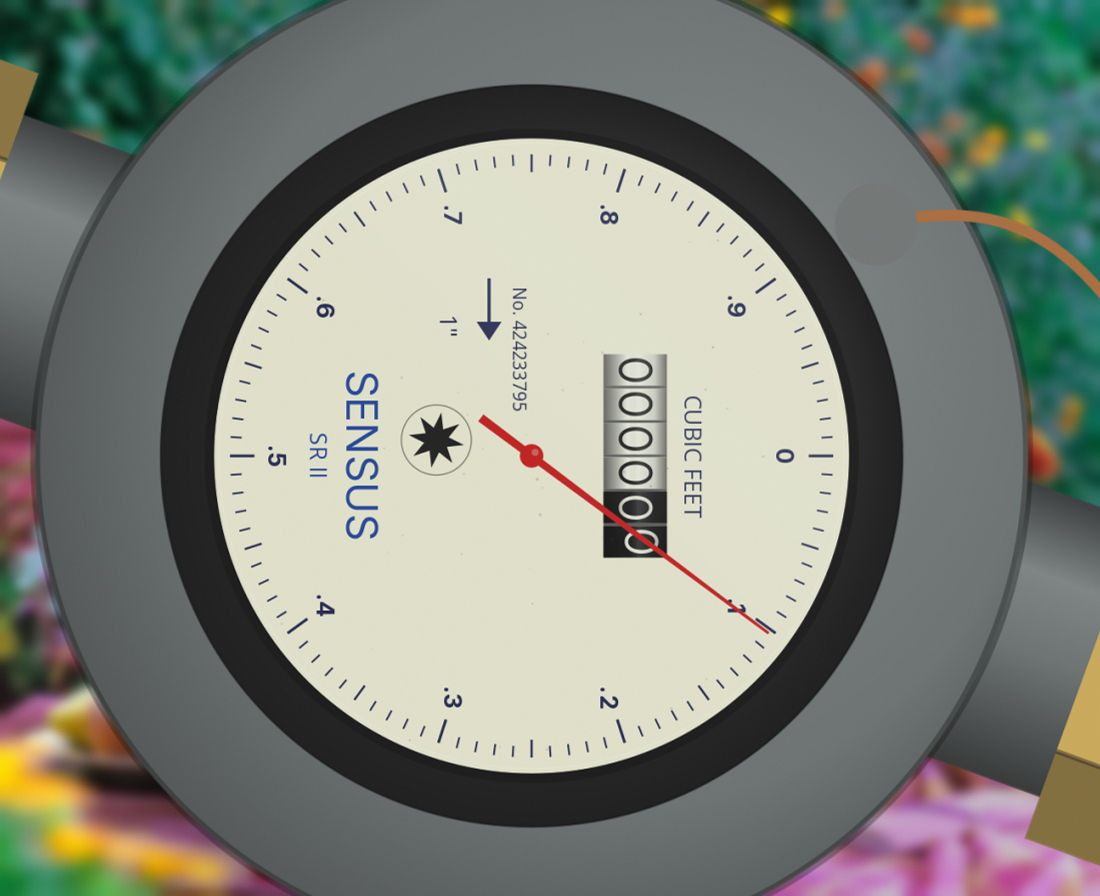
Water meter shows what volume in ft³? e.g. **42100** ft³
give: **0.10** ft³
